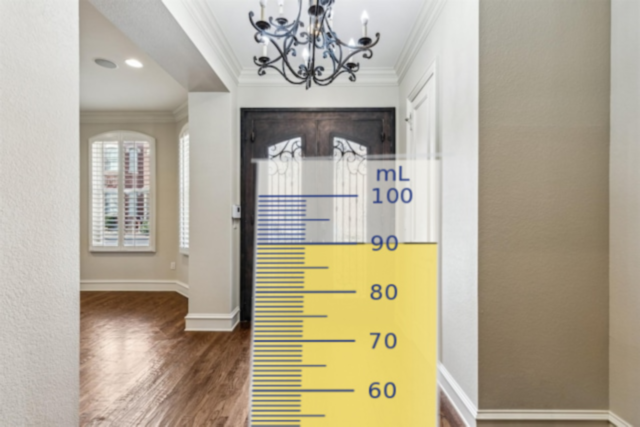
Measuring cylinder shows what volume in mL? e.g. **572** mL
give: **90** mL
